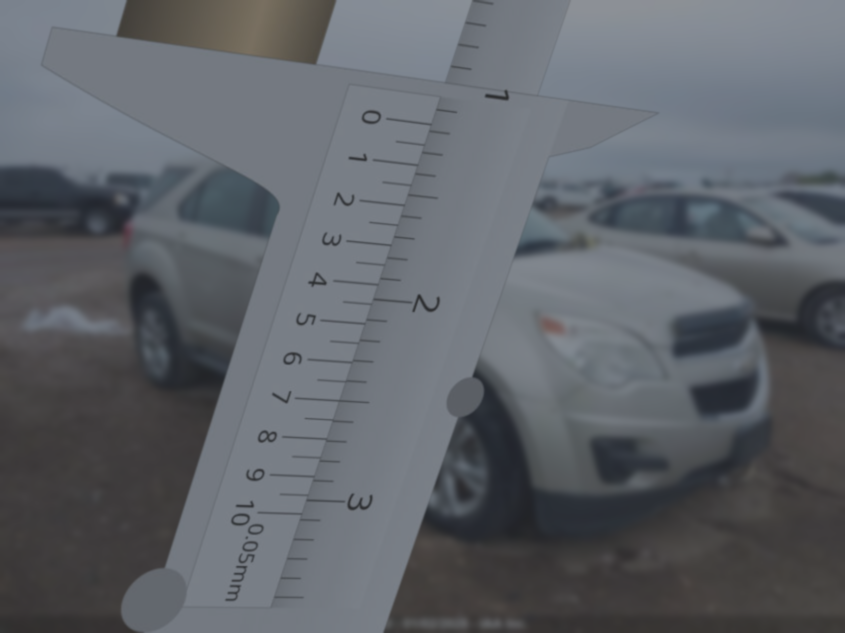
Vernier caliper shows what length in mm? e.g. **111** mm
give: **11.7** mm
